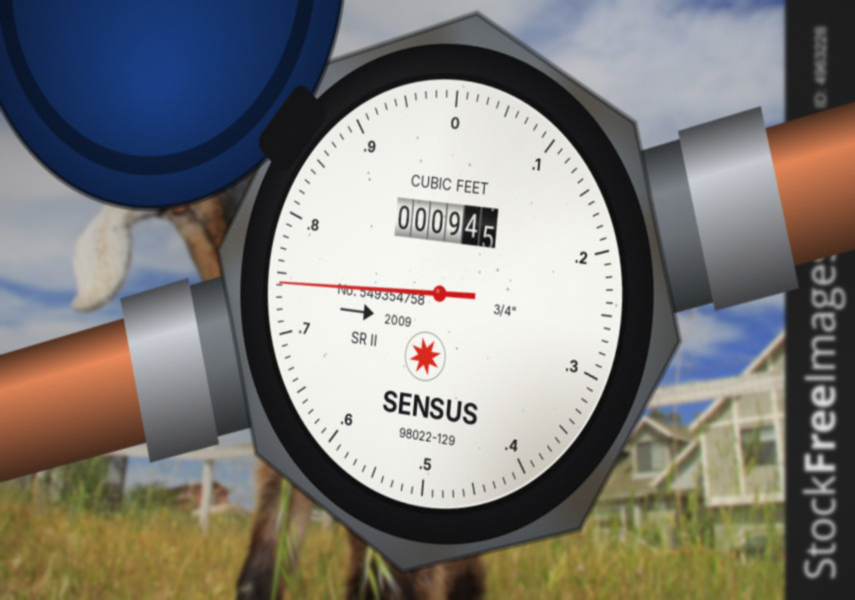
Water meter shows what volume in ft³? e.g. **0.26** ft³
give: **944.74** ft³
